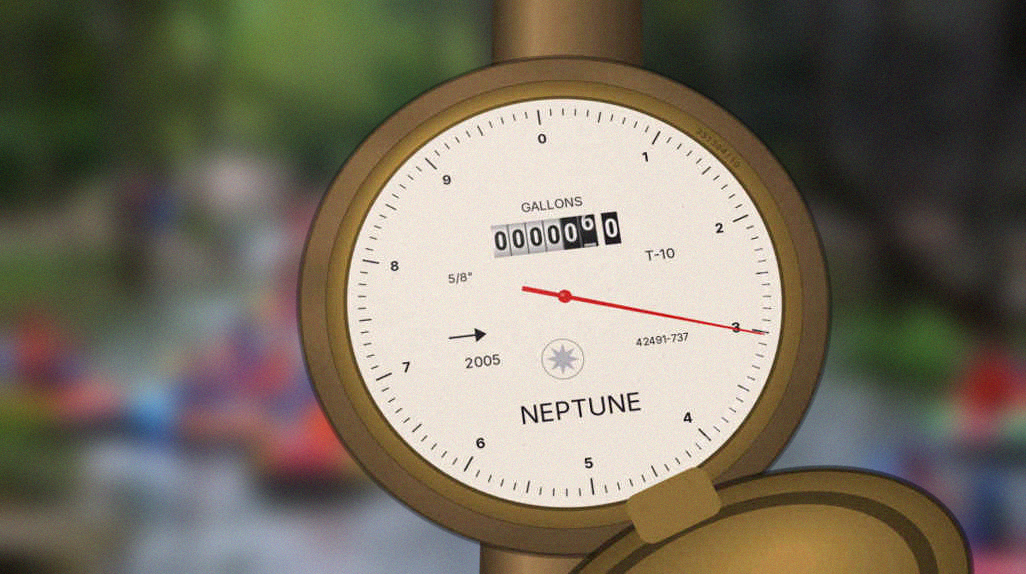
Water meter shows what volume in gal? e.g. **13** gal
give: **63.0** gal
